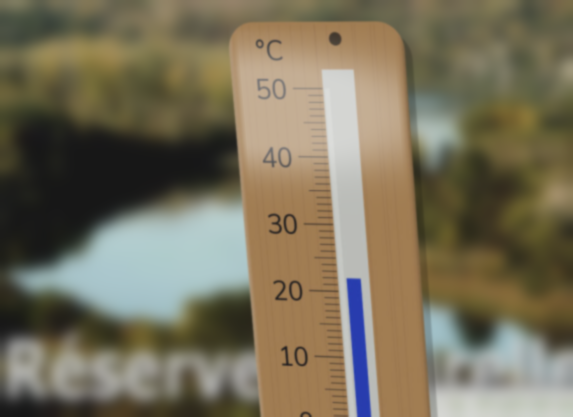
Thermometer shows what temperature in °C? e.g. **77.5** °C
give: **22** °C
